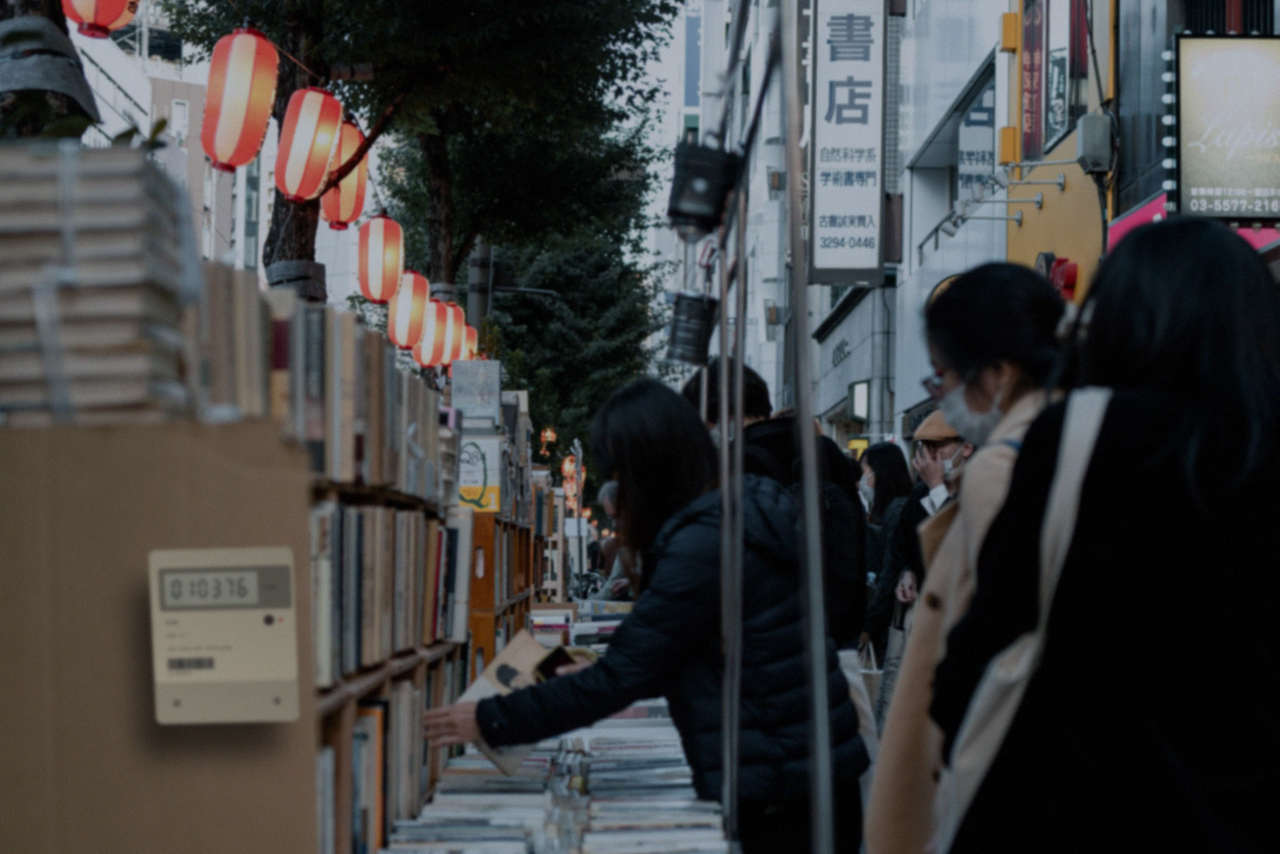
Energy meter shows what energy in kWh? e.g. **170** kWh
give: **10376** kWh
